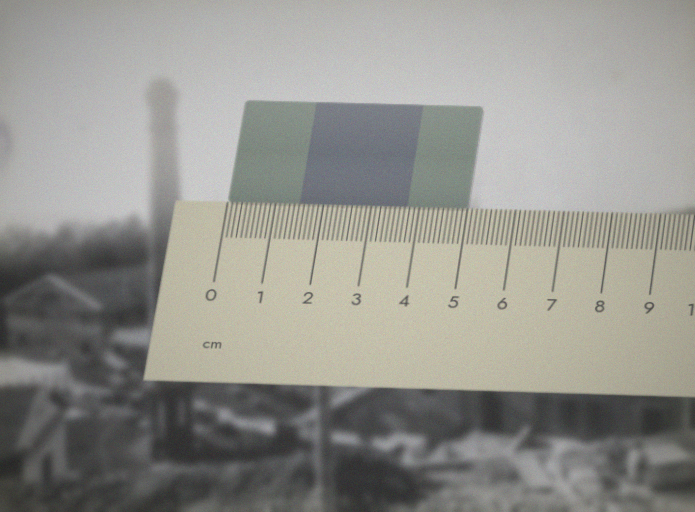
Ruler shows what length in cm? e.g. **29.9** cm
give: **5** cm
